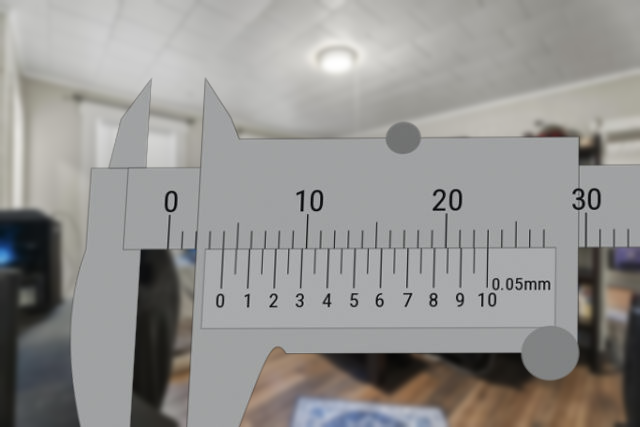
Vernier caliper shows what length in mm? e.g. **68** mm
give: **4.0** mm
